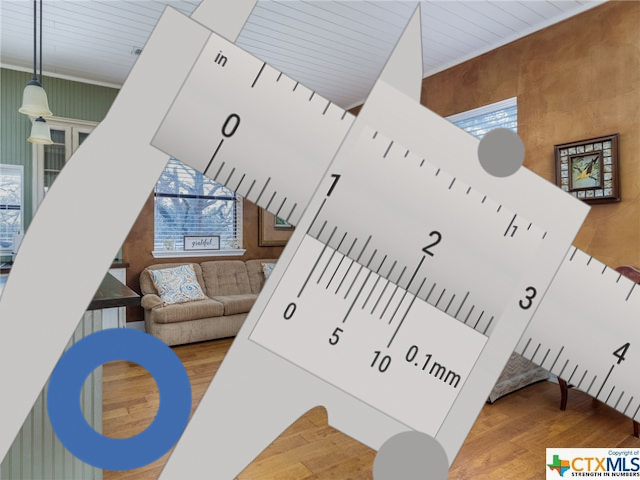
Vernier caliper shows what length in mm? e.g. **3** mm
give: **12.0** mm
